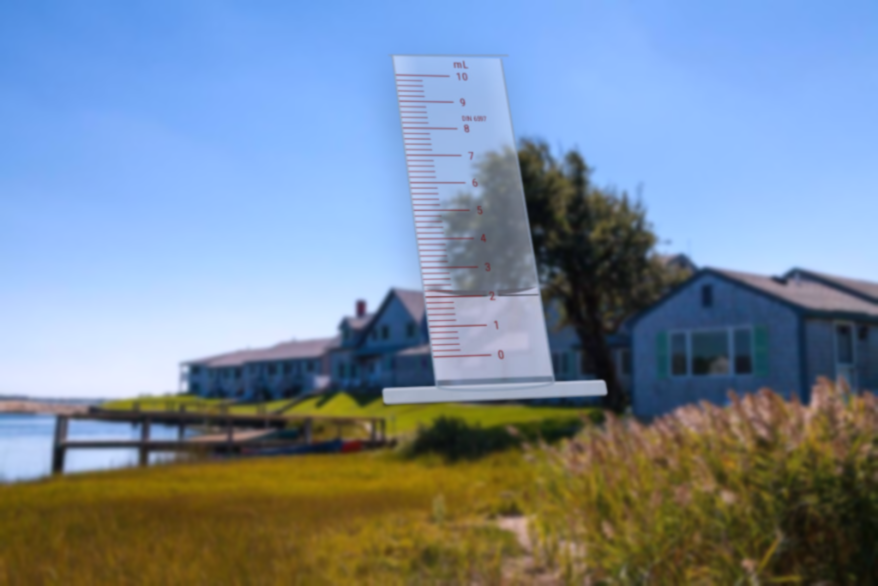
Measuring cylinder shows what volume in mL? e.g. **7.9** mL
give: **2** mL
